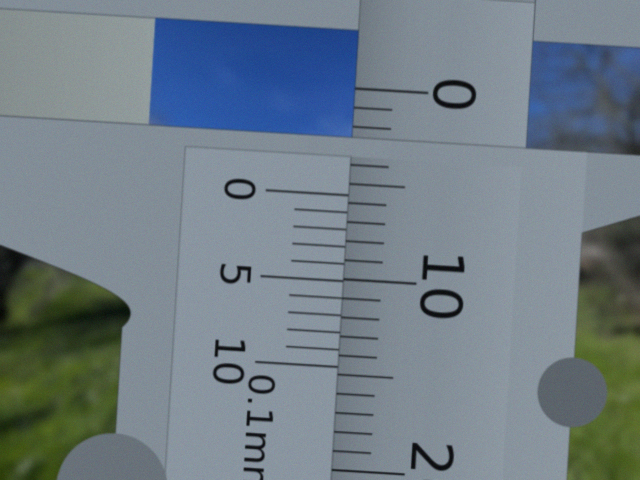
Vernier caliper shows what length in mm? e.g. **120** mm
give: **5.6** mm
